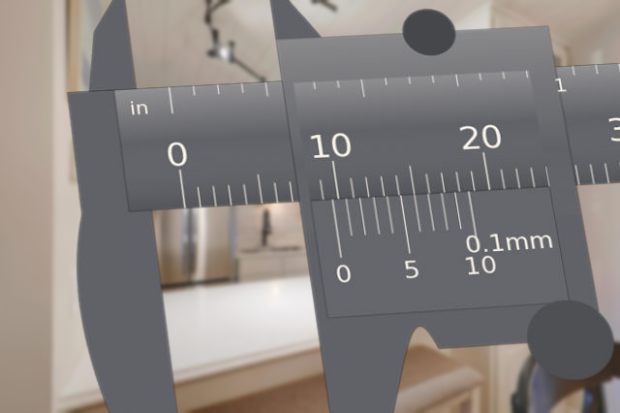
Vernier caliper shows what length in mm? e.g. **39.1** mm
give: **9.6** mm
